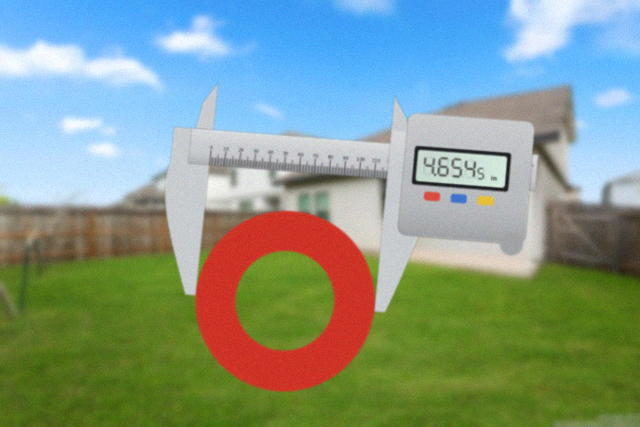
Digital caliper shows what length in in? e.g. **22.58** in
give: **4.6545** in
